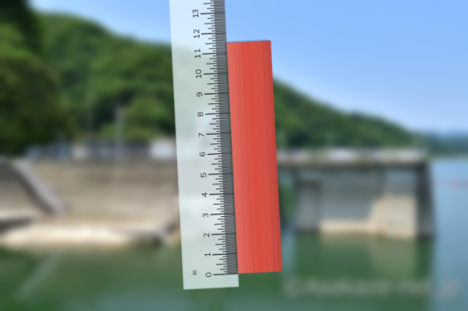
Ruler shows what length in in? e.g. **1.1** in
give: **11.5** in
